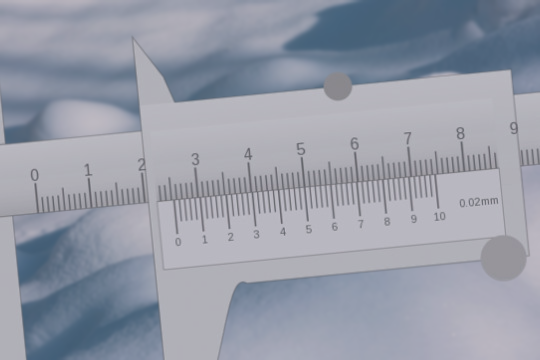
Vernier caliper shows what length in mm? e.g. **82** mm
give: **25.5** mm
